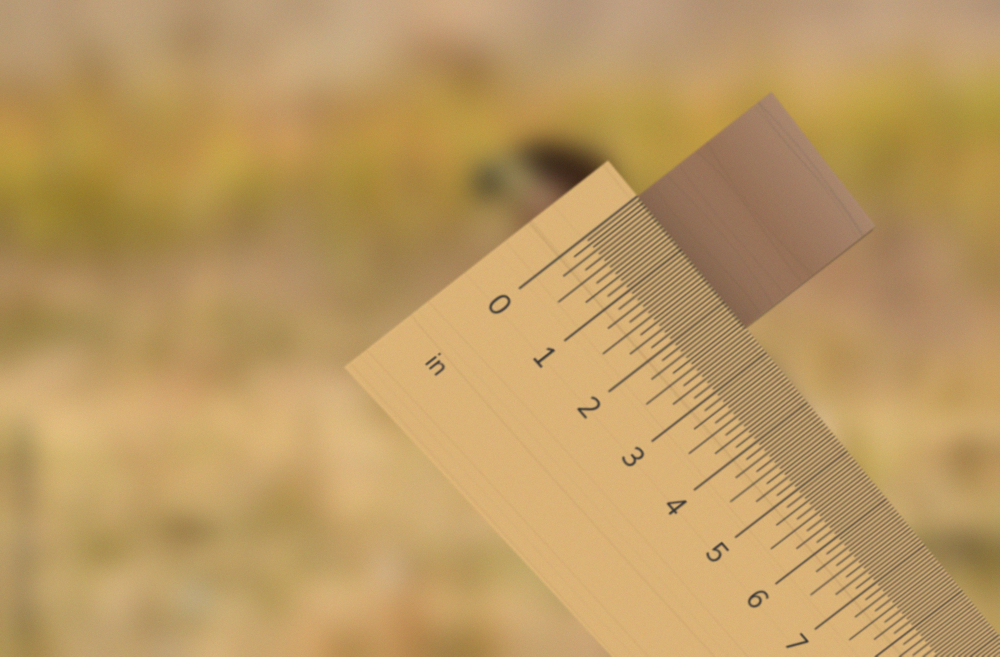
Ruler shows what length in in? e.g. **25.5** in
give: **2.5** in
